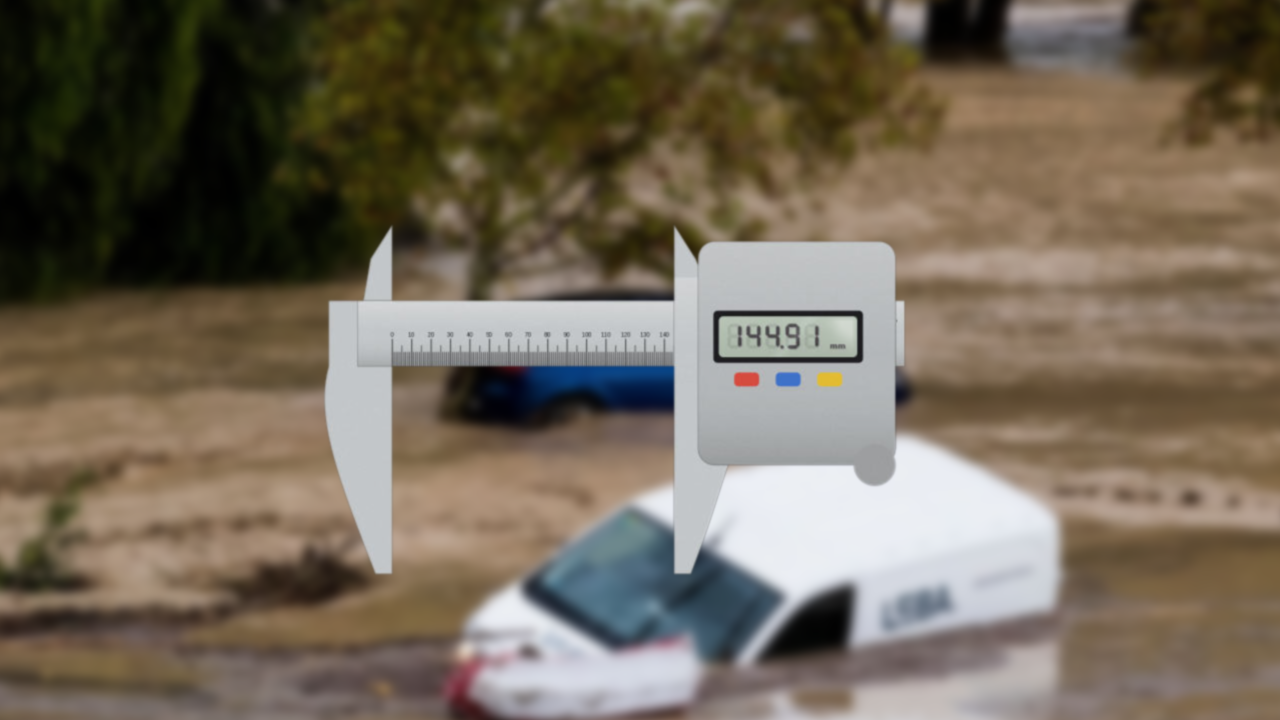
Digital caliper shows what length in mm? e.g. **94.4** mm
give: **144.91** mm
